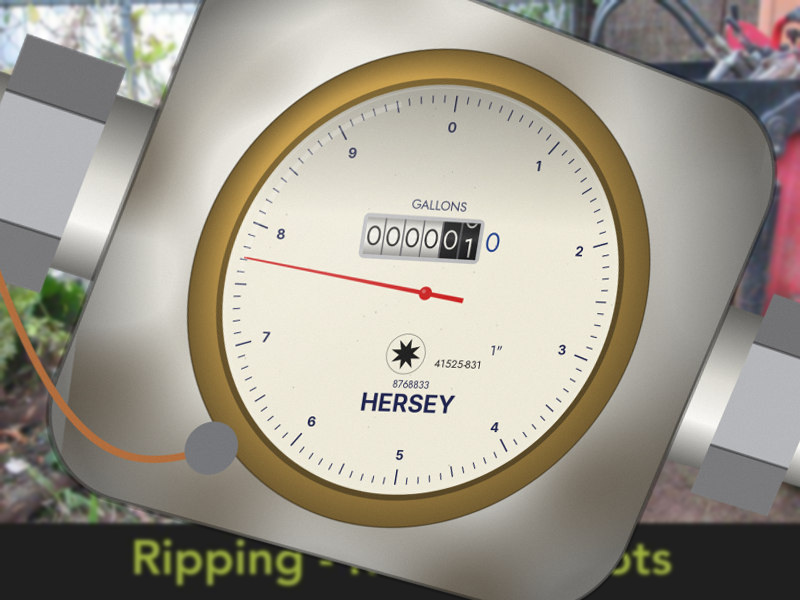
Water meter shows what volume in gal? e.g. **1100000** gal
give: **7.7** gal
